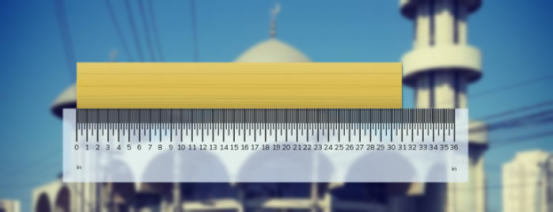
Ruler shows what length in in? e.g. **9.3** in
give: **31** in
